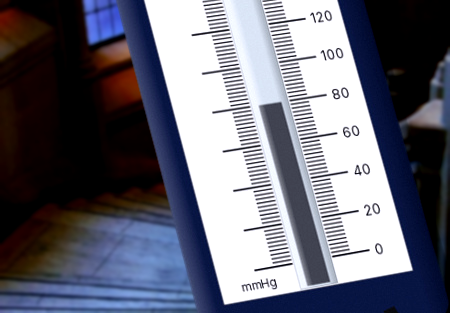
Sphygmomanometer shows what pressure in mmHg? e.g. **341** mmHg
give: **80** mmHg
